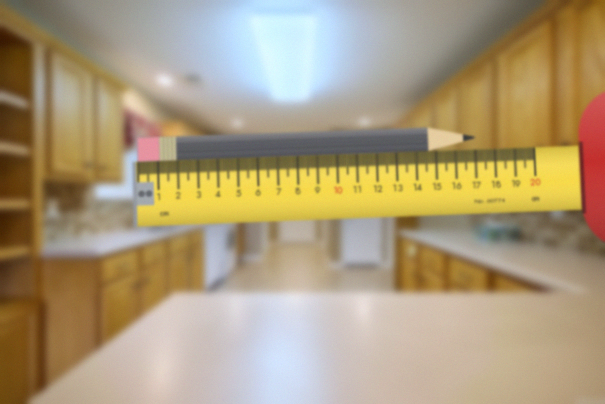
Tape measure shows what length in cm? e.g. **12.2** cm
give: **17** cm
